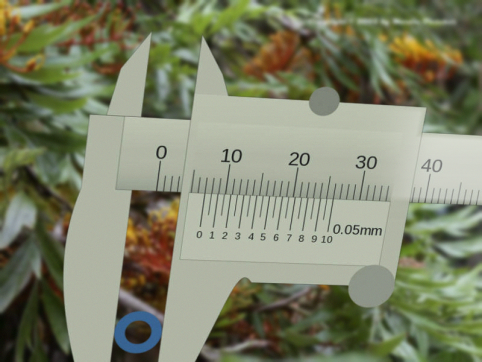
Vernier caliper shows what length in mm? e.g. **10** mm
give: **7.0** mm
